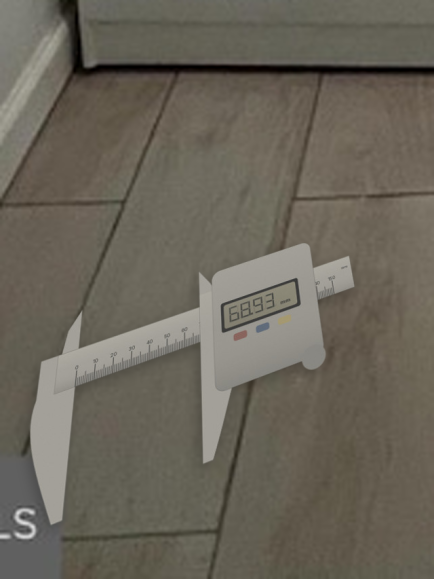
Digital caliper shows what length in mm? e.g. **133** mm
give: **68.93** mm
